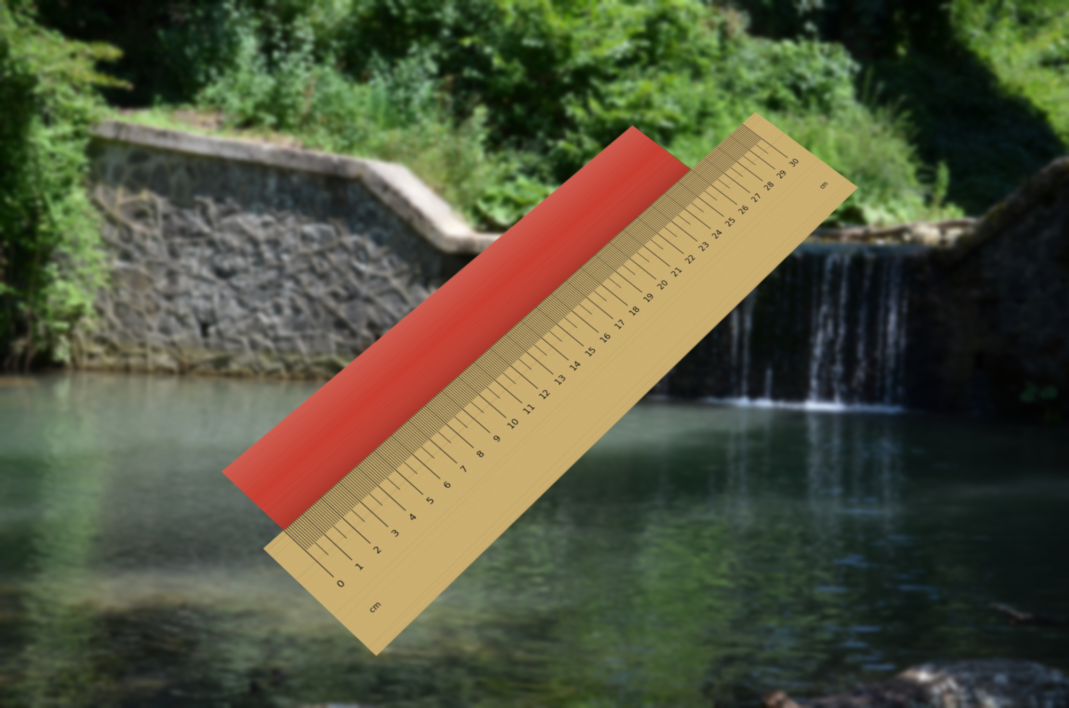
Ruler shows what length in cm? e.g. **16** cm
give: **26** cm
